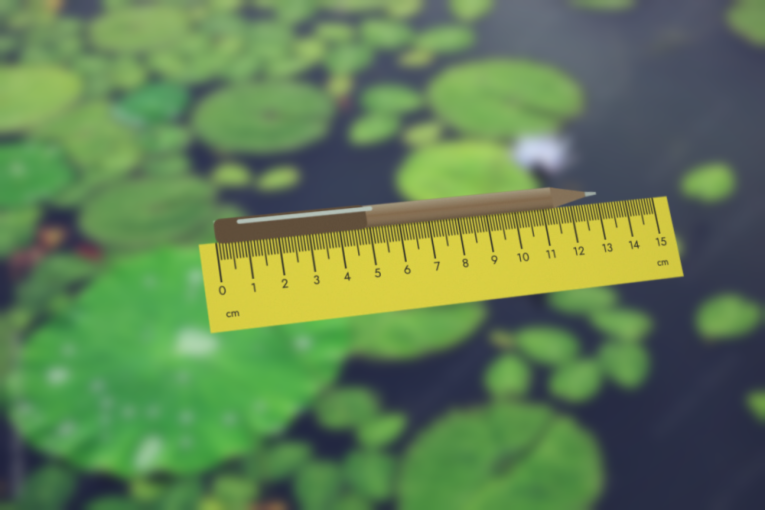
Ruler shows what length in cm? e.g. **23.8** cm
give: **13** cm
